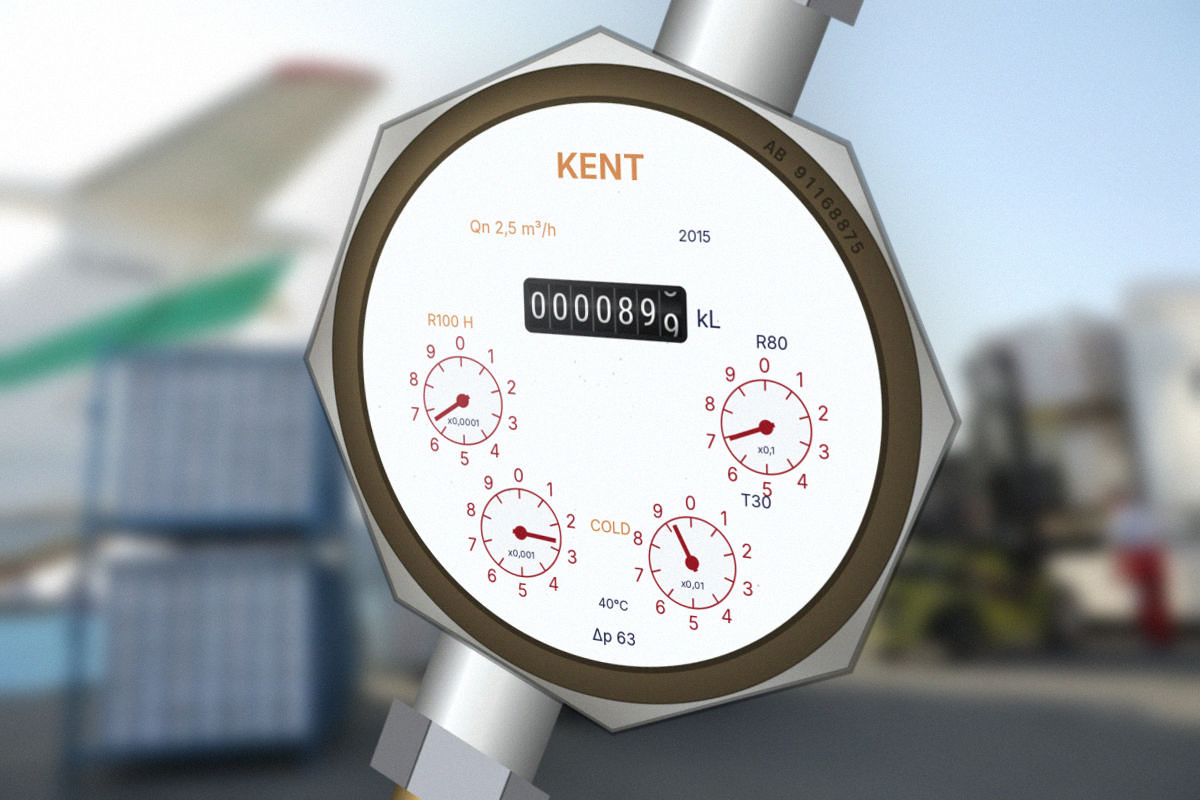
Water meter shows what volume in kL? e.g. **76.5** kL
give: **898.6926** kL
